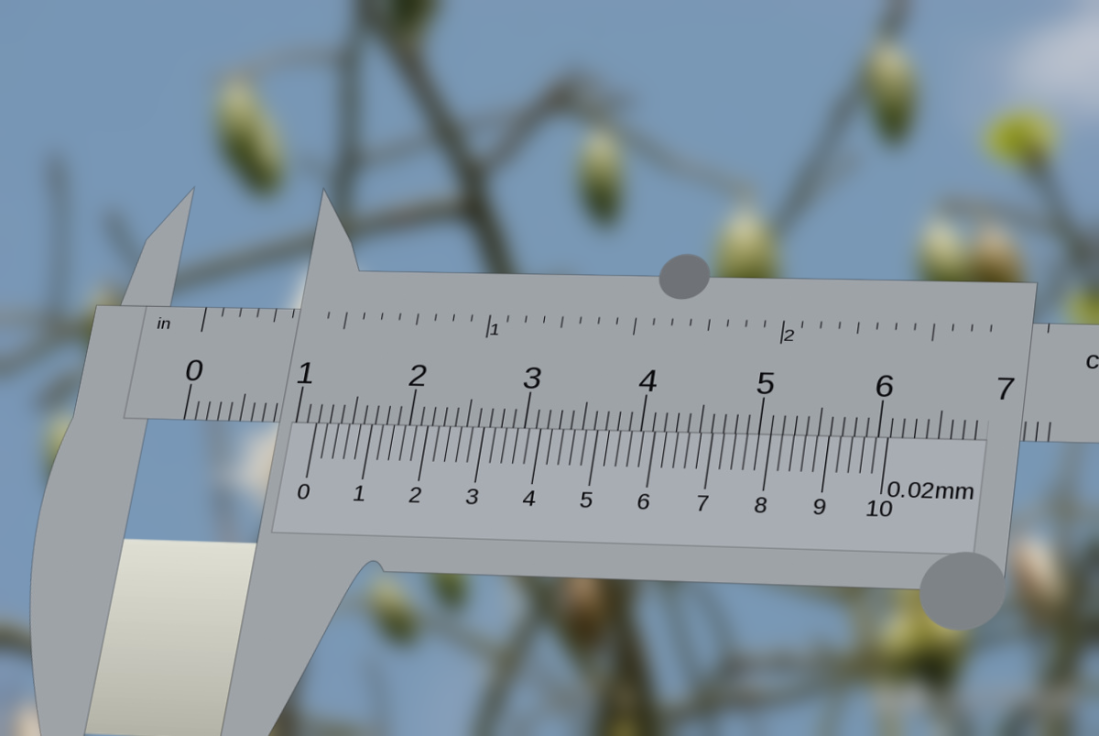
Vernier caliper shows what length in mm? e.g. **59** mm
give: **11.8** mm
